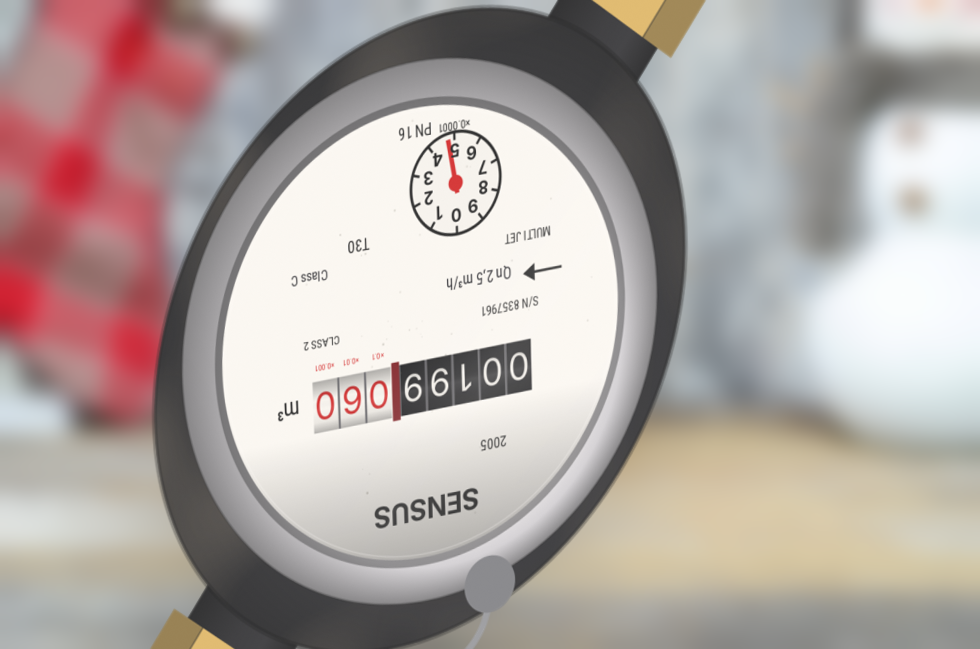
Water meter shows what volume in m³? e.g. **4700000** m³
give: **199.0604** m³
